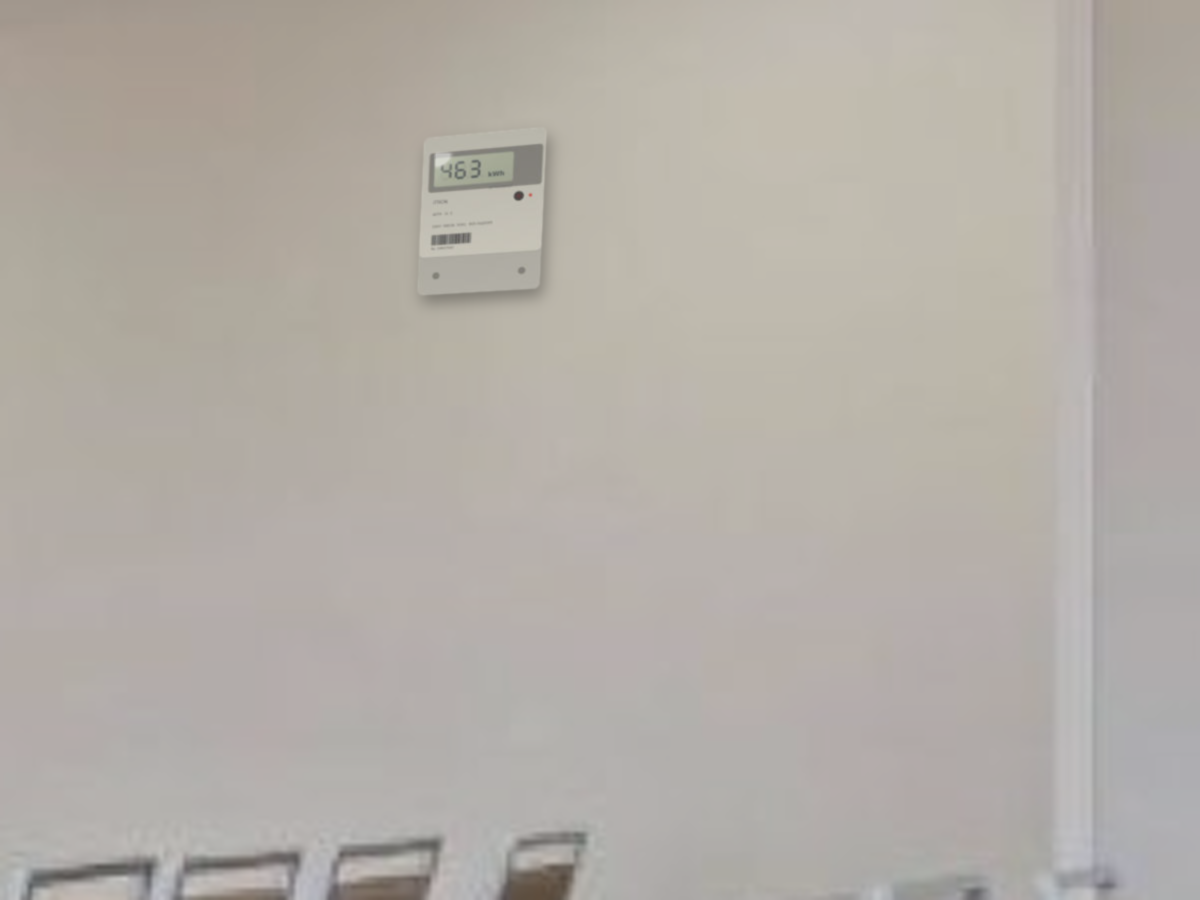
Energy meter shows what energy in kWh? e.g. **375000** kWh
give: **463** kWh
